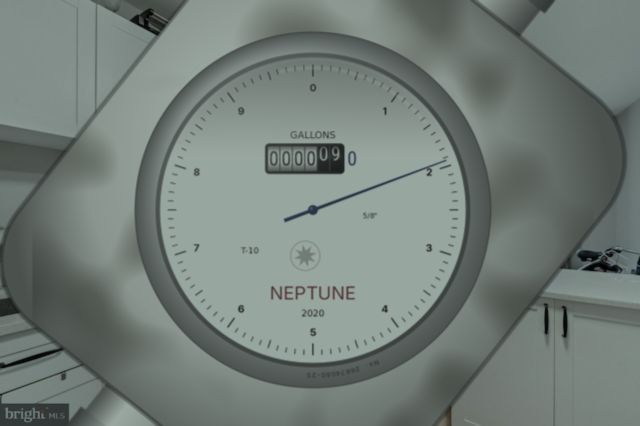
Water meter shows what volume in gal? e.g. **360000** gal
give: **91.9** gal
